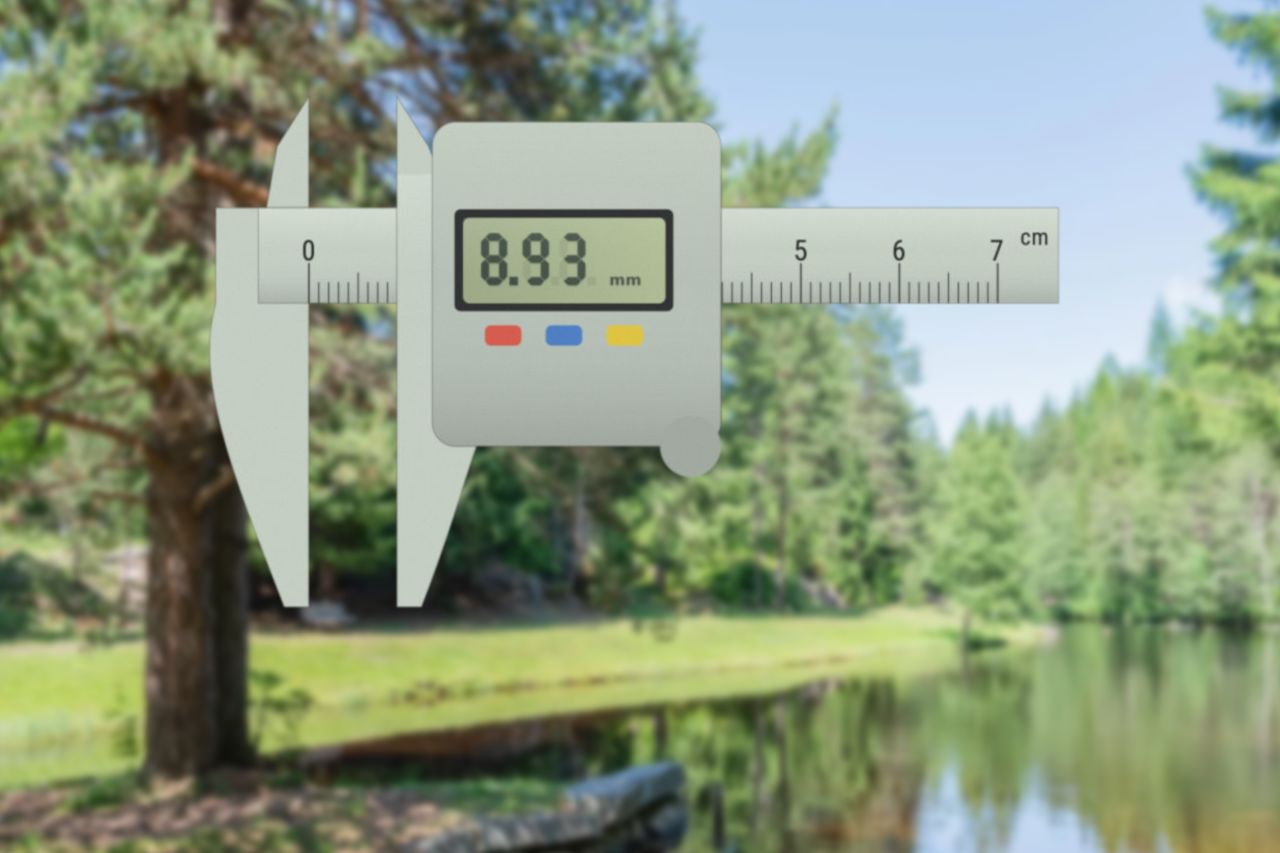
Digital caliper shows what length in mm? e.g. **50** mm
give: **8.93** mm
